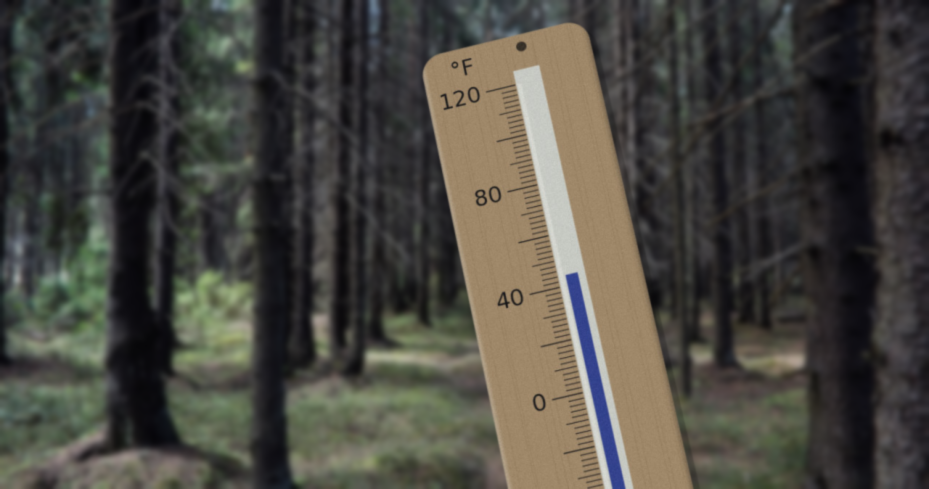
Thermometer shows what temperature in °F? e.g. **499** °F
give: **44** °F
